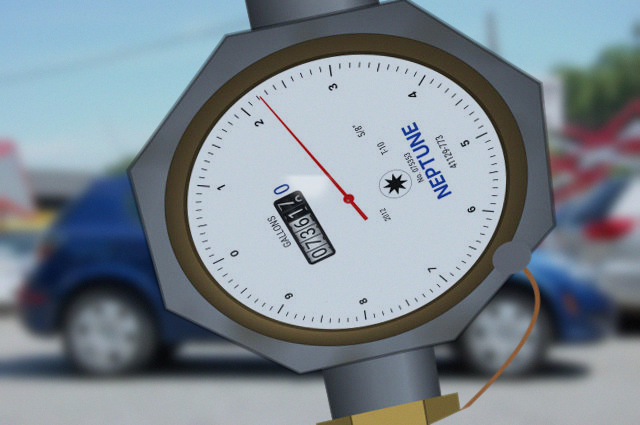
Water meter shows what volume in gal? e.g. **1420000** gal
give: **736172.2** gal
